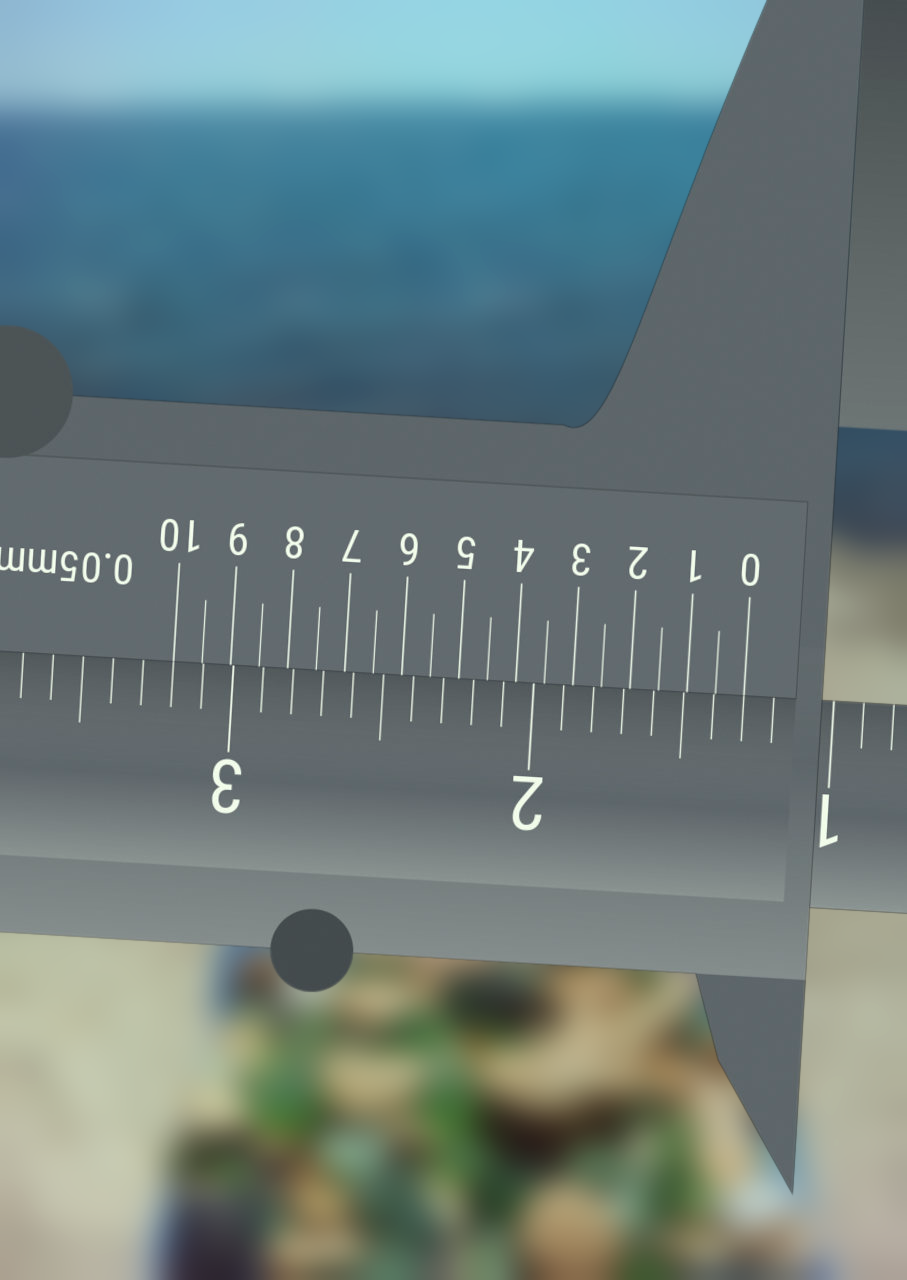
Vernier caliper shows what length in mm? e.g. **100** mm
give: **13.00** mm
